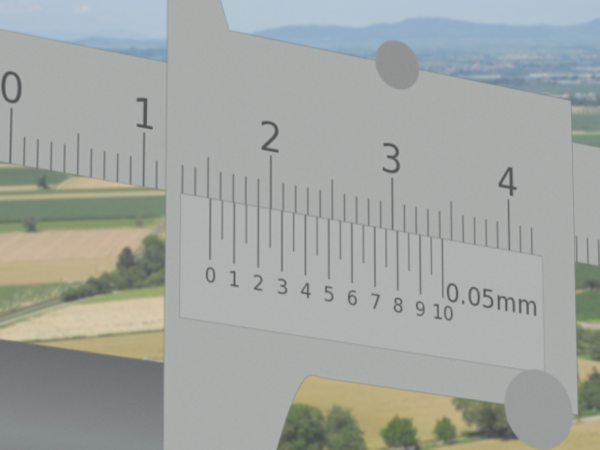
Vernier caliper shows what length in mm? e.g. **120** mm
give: **15.2** mm
